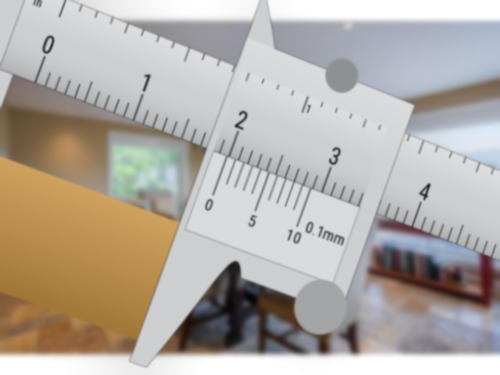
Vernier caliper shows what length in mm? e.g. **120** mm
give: **19.8** mm
